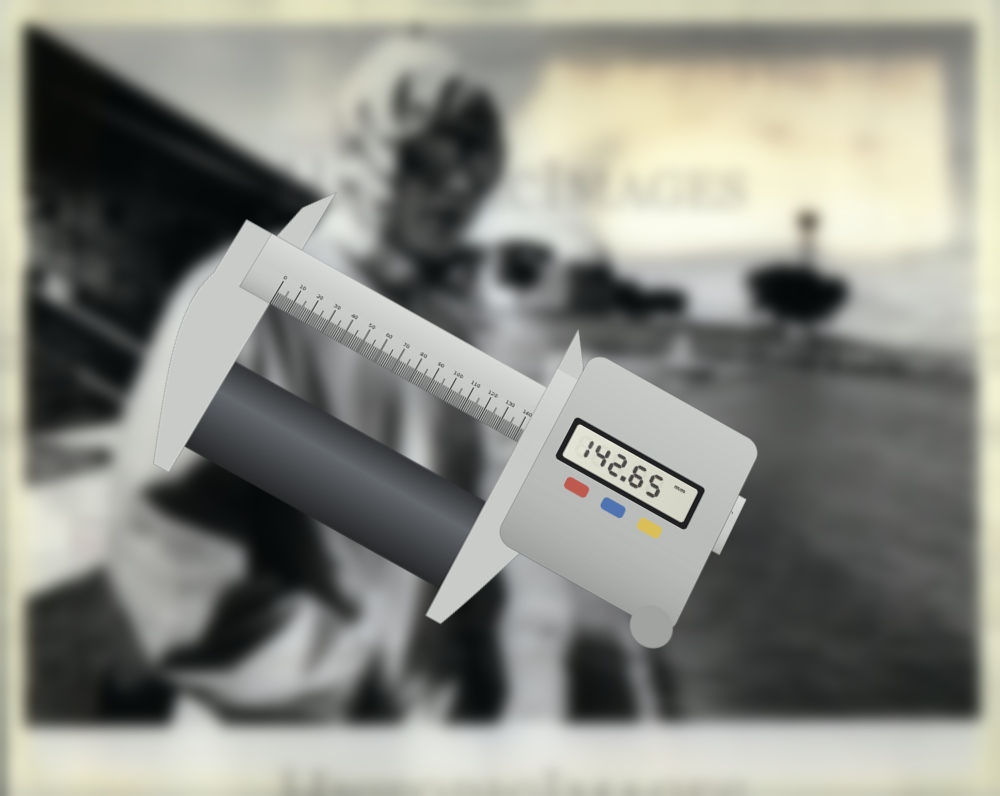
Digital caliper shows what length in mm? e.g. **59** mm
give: **142.65** mm
